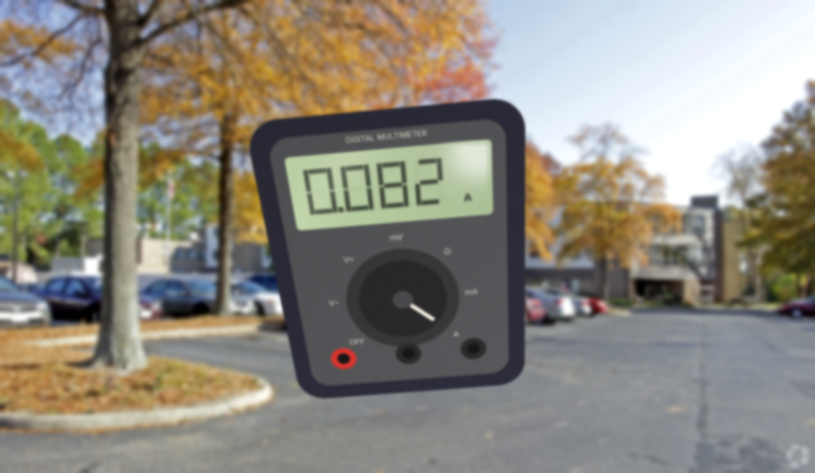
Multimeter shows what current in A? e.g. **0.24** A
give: **0.082** A
